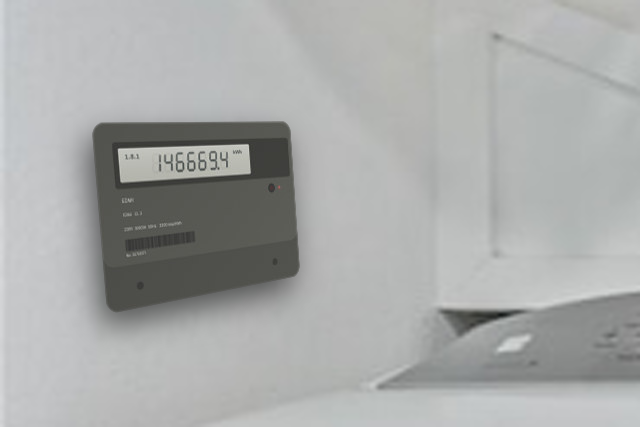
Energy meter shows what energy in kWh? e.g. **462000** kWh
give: **146669.4** kWh
